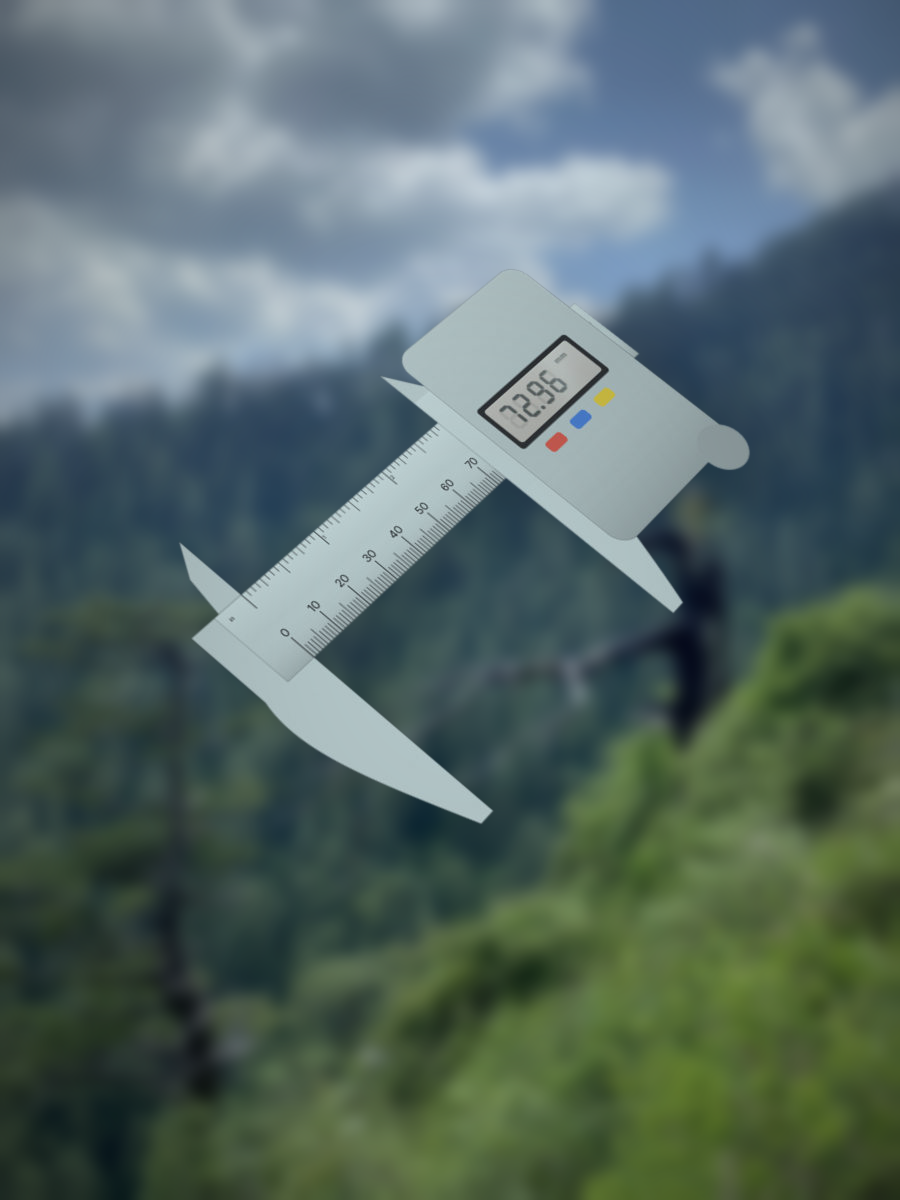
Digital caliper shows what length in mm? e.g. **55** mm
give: **72.96** mm
